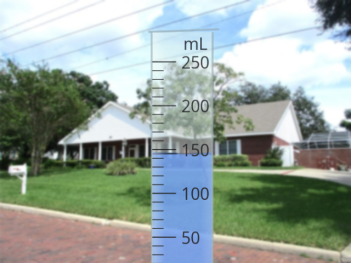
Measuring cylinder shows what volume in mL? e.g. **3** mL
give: **145** mL
